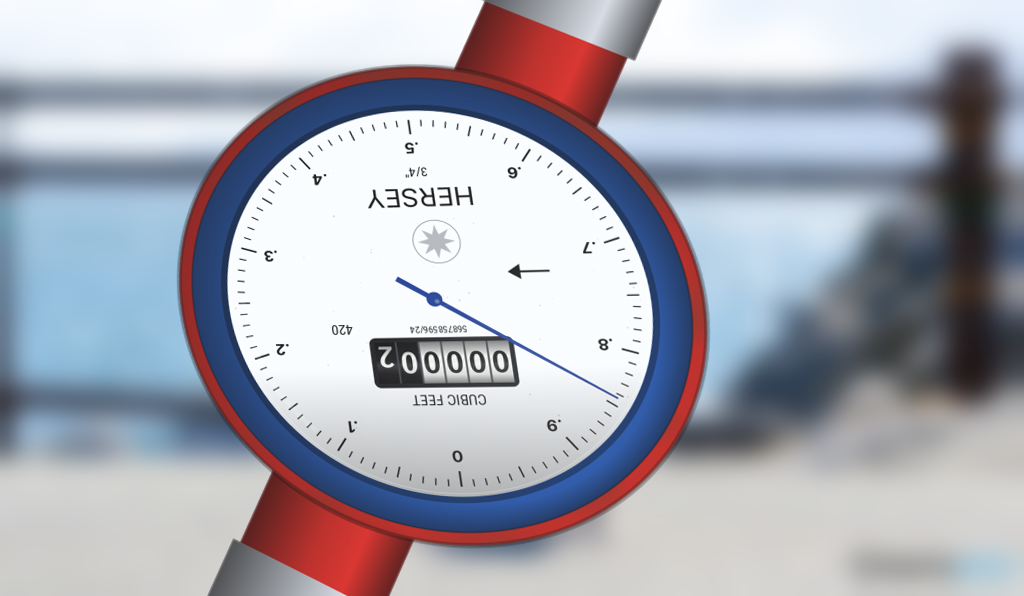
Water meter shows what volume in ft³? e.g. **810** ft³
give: **1.84** ft³
